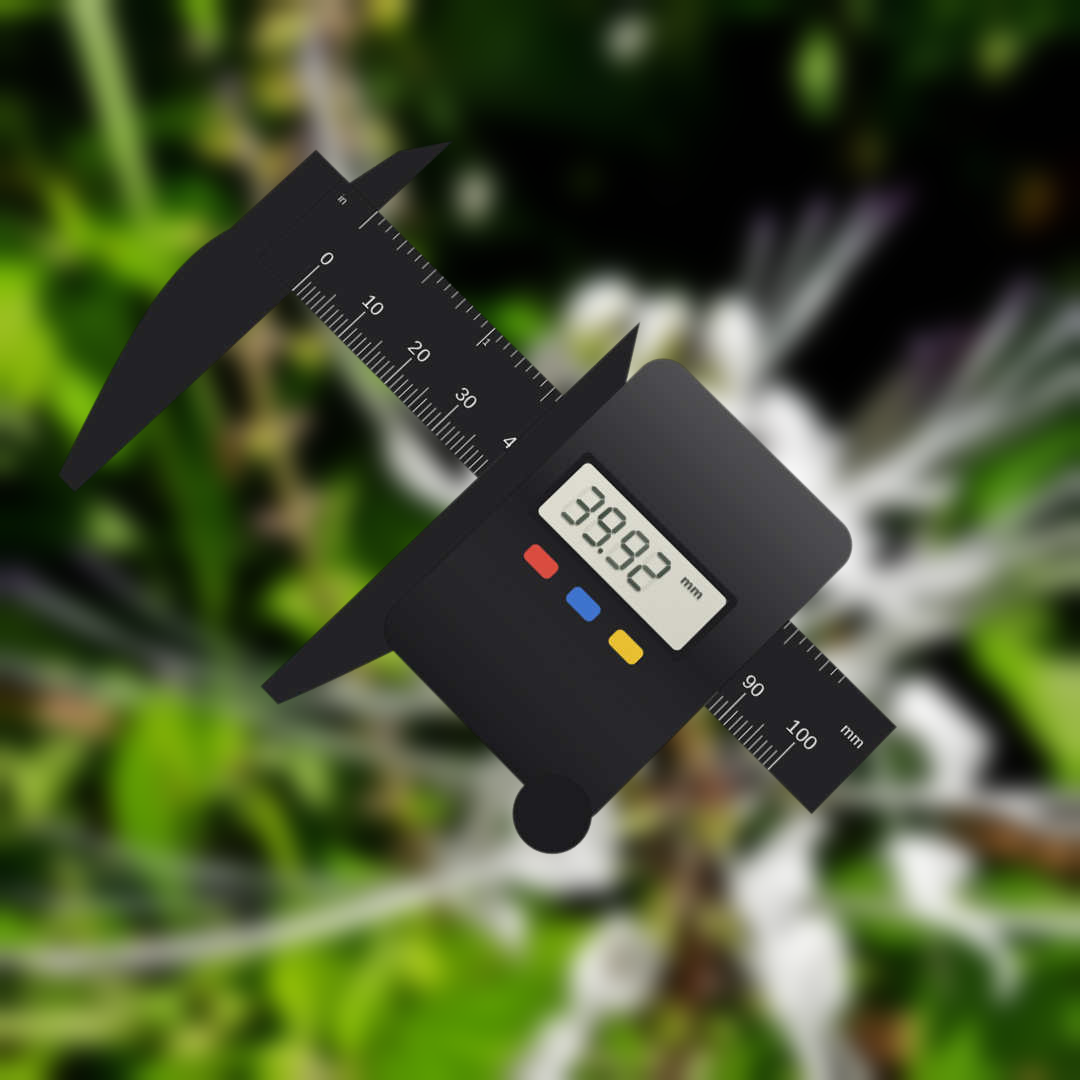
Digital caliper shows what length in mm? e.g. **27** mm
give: **39.92** mm
